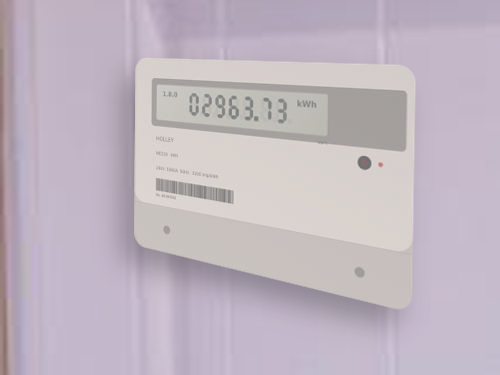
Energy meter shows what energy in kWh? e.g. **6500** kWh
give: **2963.73** kWh
